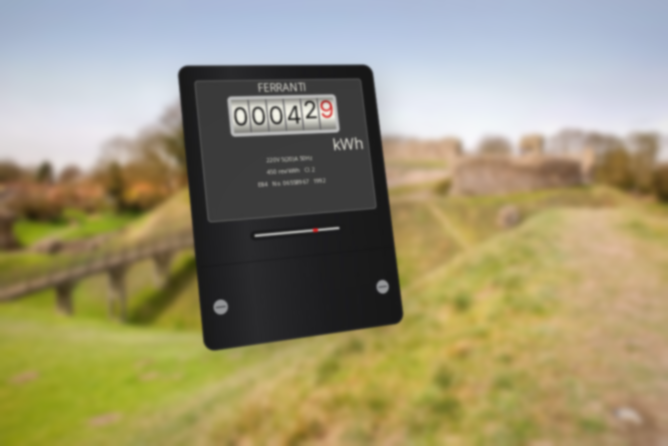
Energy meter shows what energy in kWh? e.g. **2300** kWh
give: **42.9** kWh
